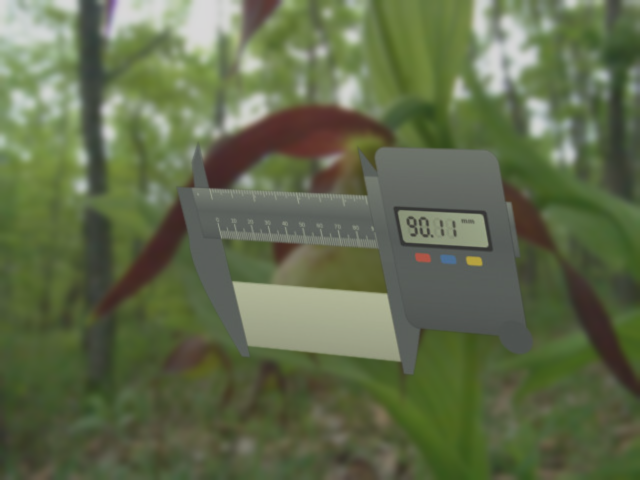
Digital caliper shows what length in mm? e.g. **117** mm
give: **90.11** mm
